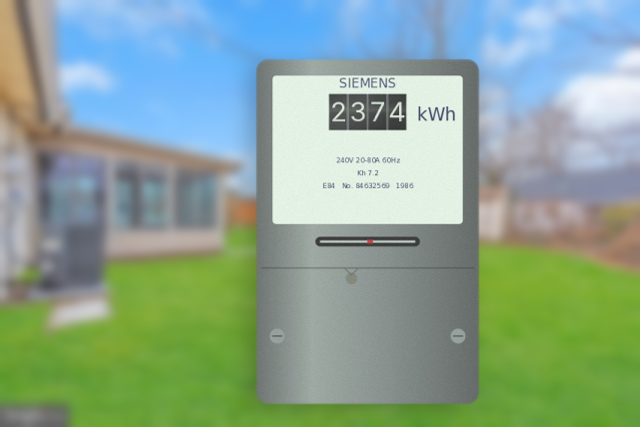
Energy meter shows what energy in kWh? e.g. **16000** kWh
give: **2374** kWh
